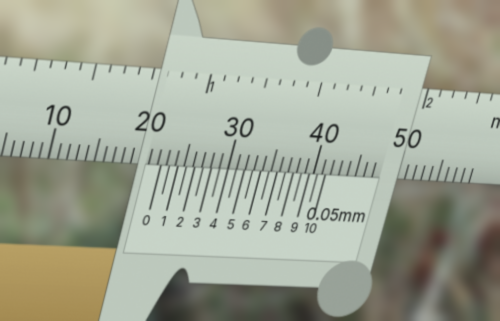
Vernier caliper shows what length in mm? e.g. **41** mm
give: **22.4** mm
